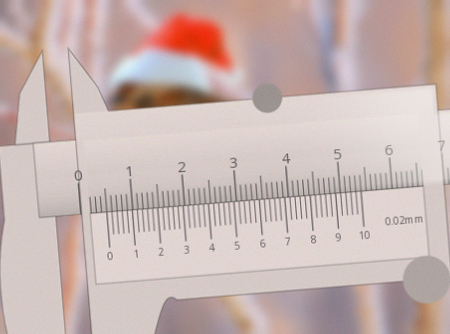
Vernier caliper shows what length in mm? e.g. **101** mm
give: **5.0** mm
